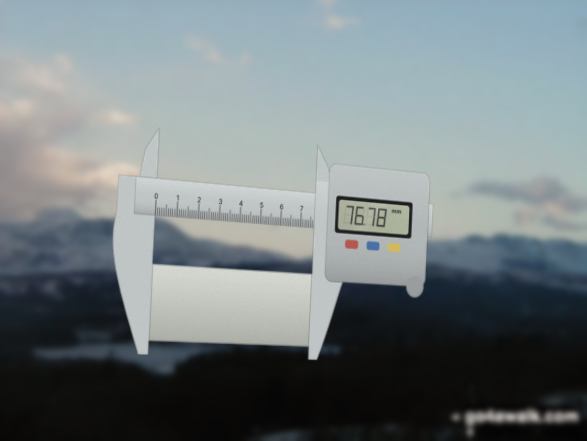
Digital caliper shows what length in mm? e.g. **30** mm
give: **76.78** mm
